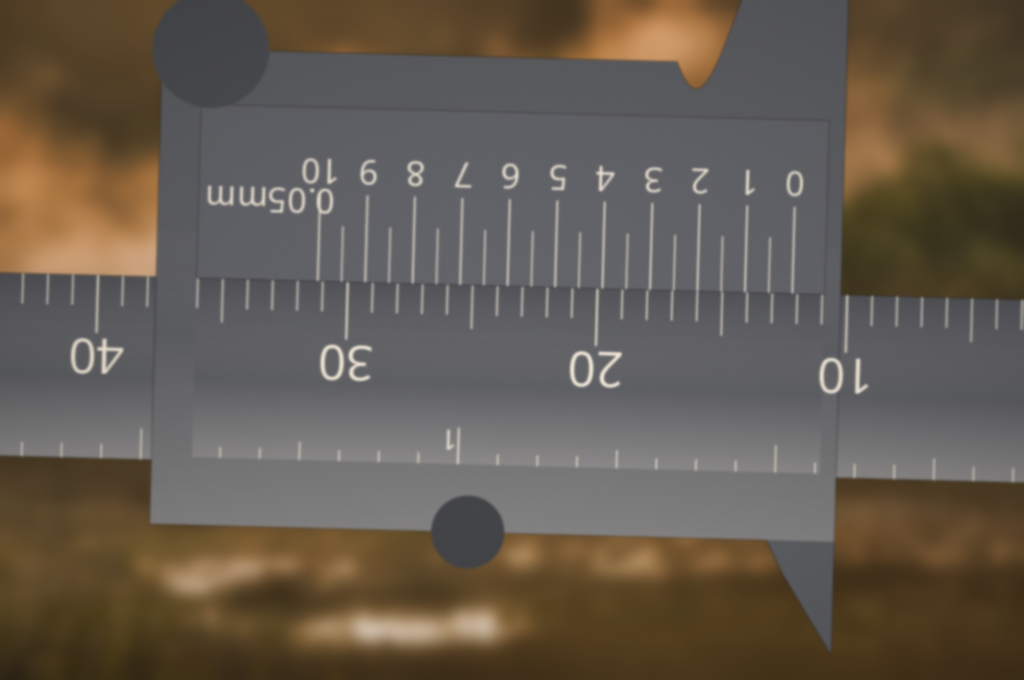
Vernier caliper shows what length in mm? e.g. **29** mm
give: **12.2** mm
